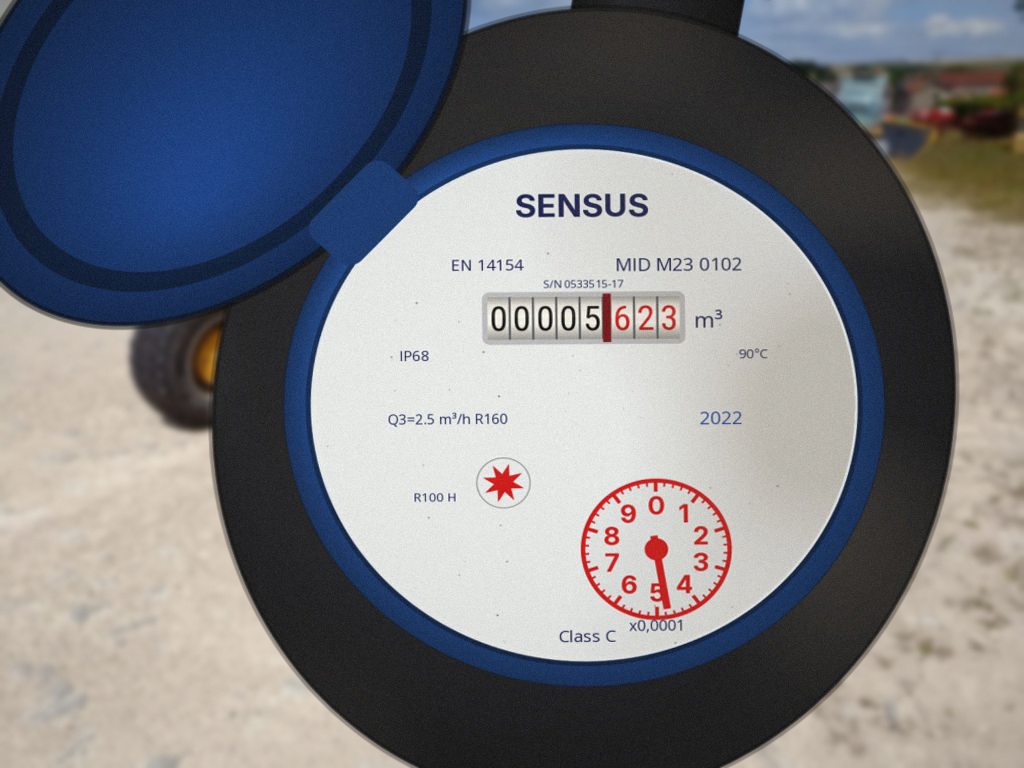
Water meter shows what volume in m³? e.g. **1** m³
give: **5.6234** m³
